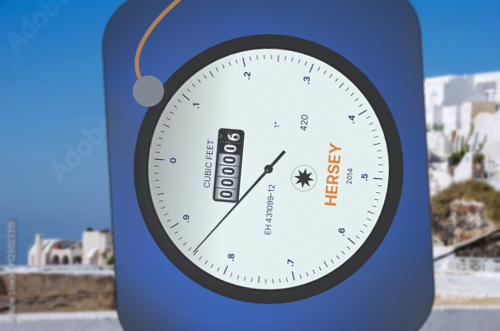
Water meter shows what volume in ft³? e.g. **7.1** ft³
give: **5.85** ft³
